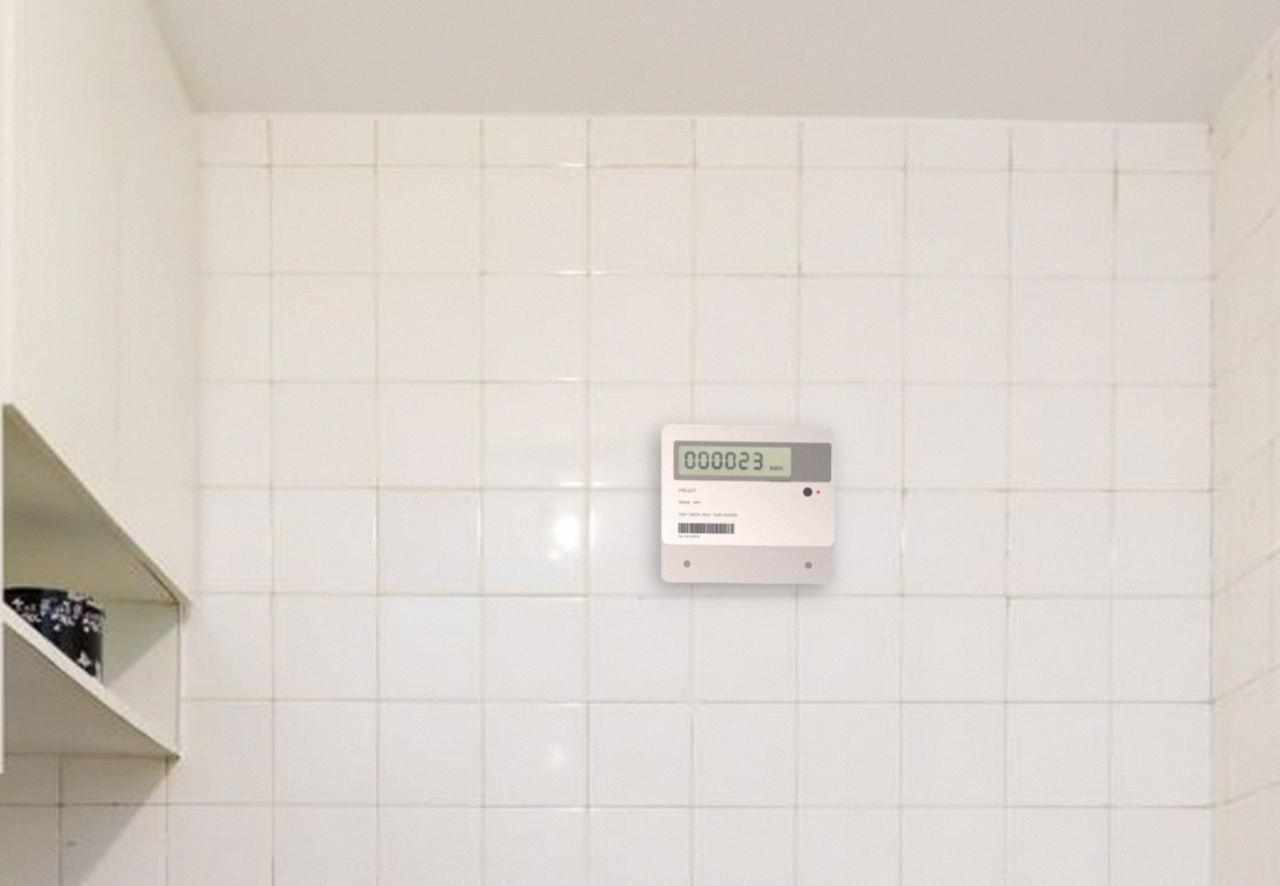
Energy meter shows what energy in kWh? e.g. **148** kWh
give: **23** kWh
